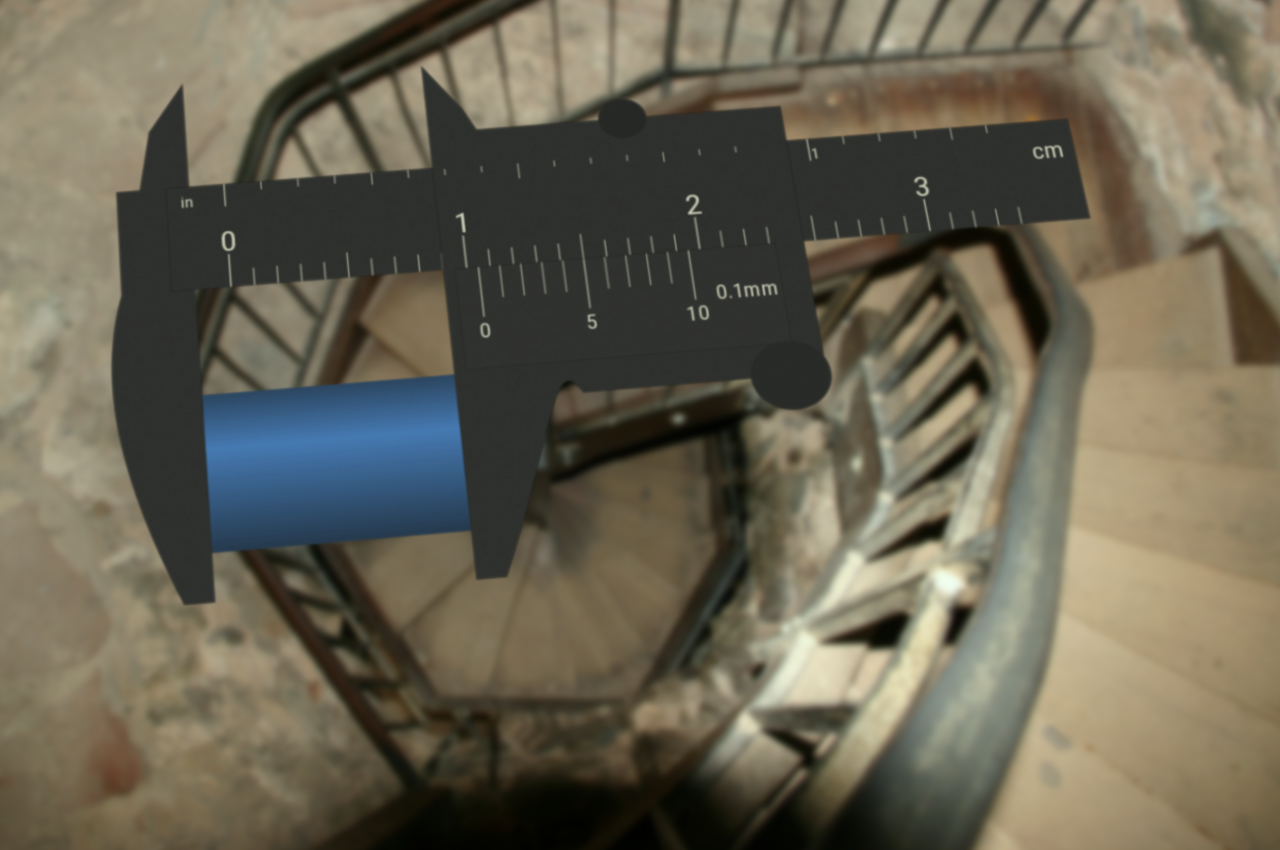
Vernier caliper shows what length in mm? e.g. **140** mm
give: **10.5** mm
